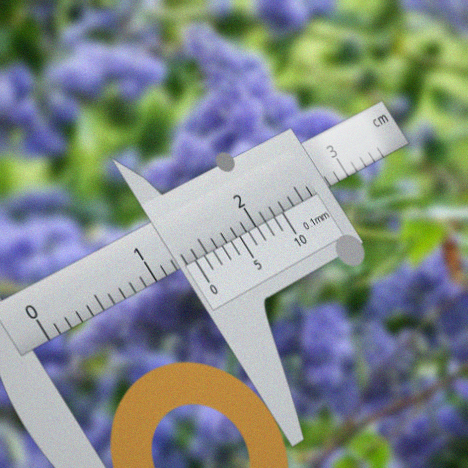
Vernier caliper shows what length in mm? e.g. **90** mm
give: **13.8** mm
